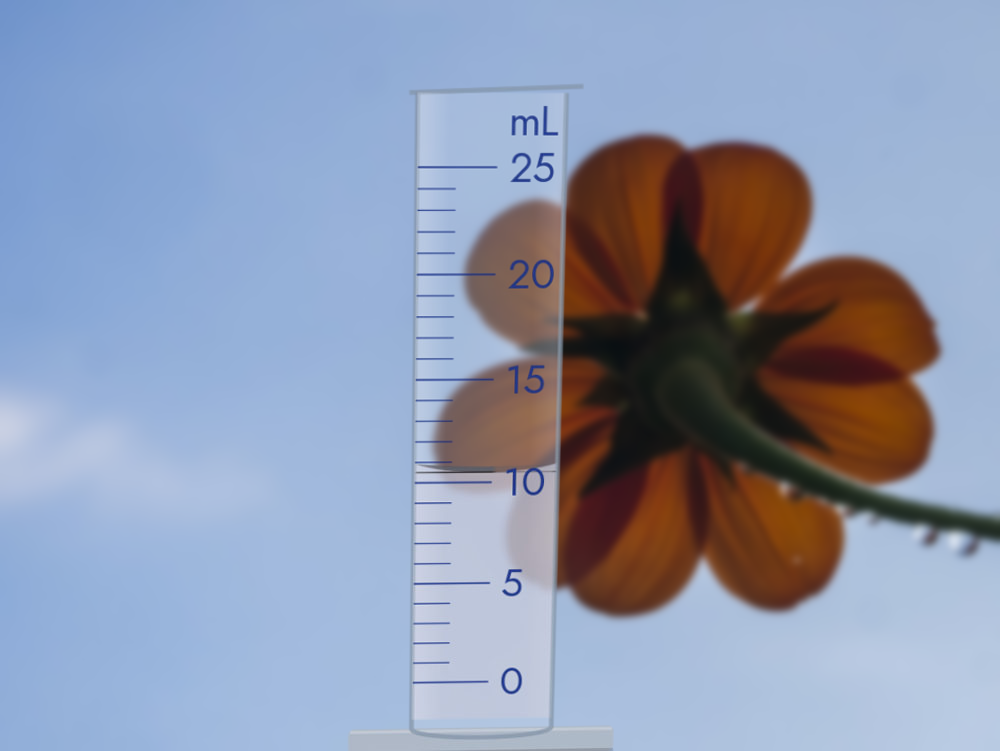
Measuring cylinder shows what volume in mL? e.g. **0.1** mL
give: **10.5** mL
